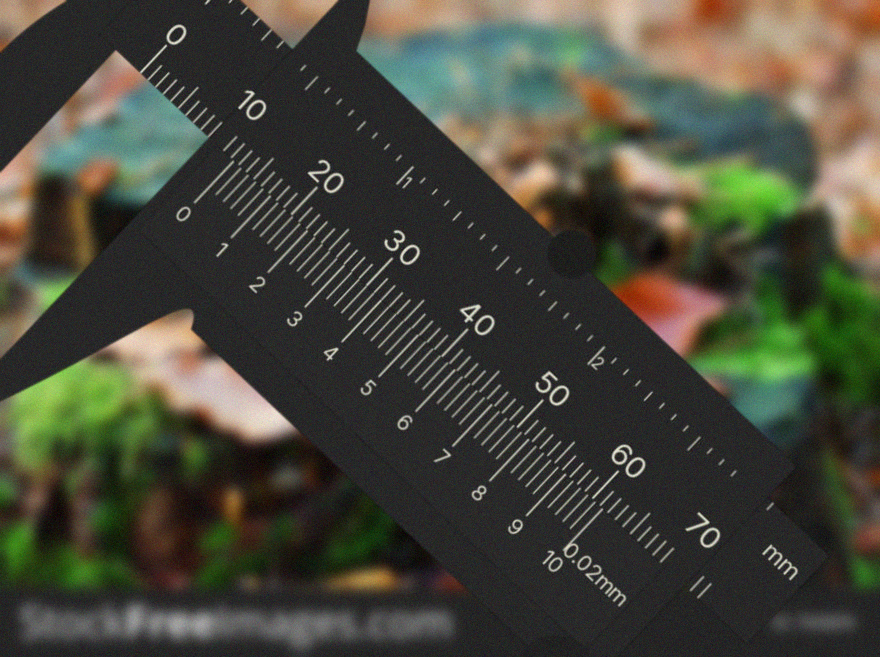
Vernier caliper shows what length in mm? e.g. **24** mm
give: **12.4** mm
